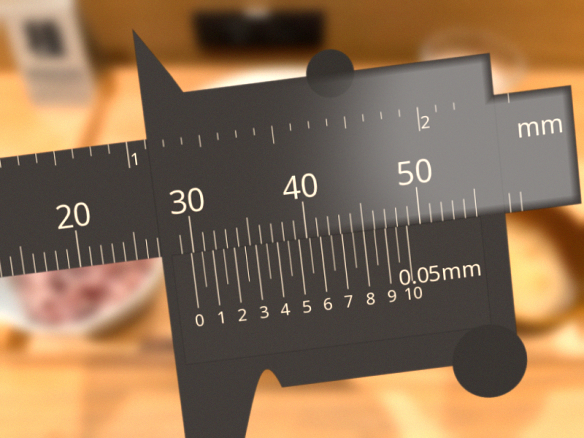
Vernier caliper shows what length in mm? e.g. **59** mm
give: **29.8** mm
